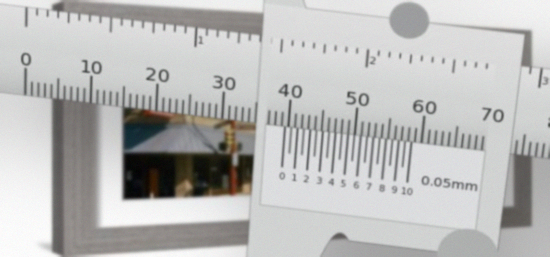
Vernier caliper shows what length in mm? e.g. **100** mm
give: **39.5** mm
